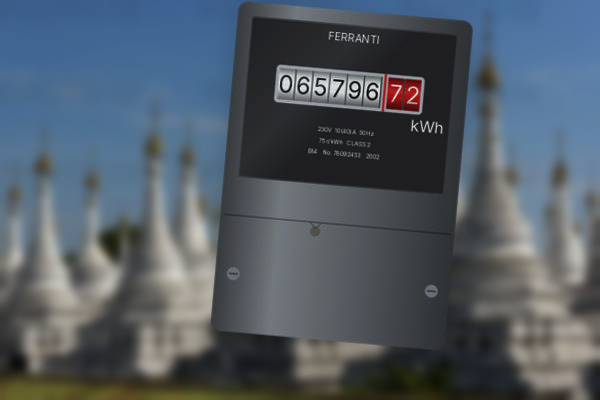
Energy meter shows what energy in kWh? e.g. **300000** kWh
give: **65796.72** kWh
